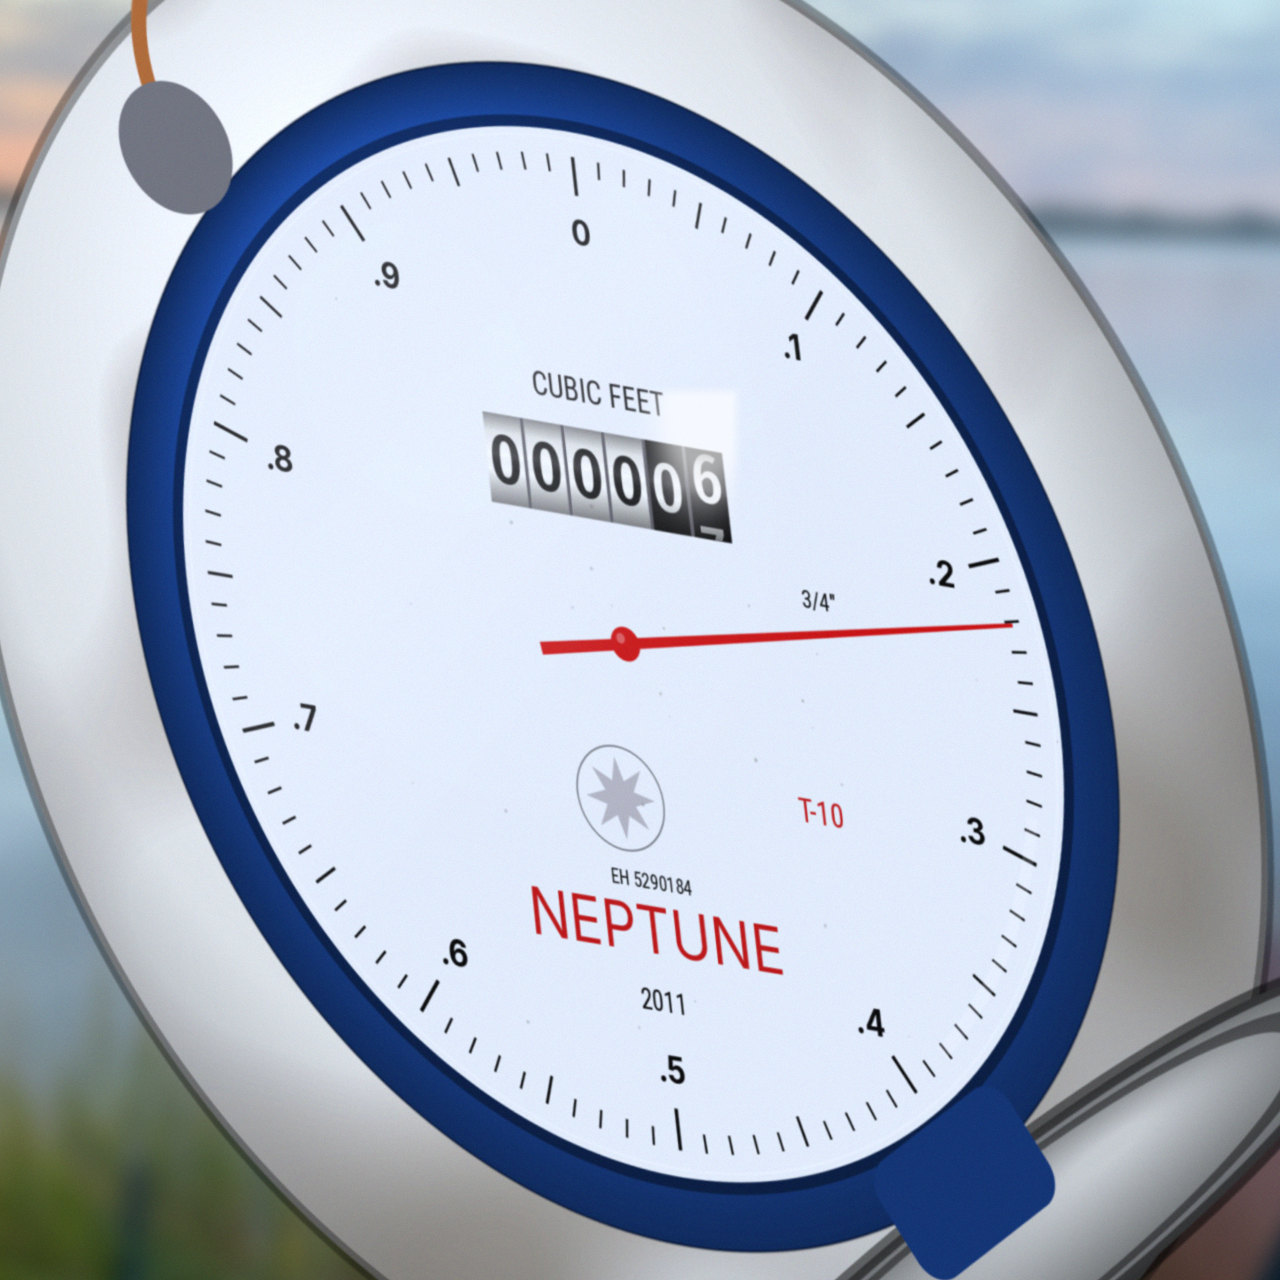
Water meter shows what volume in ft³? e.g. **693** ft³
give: **6.22** ft³
